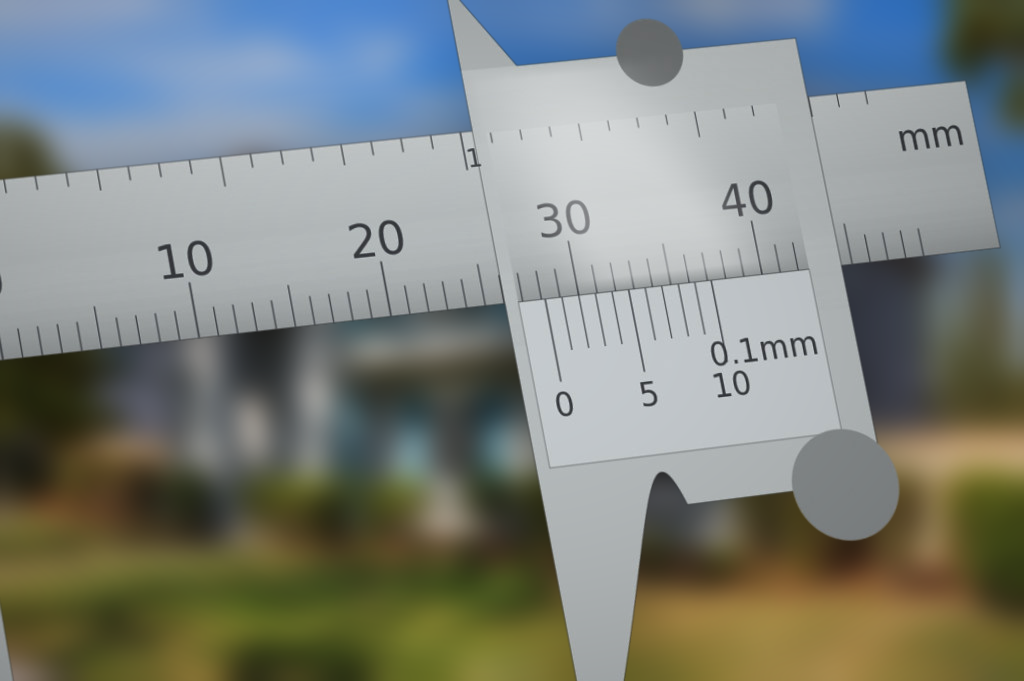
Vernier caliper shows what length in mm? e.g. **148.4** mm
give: **28.2** mm
